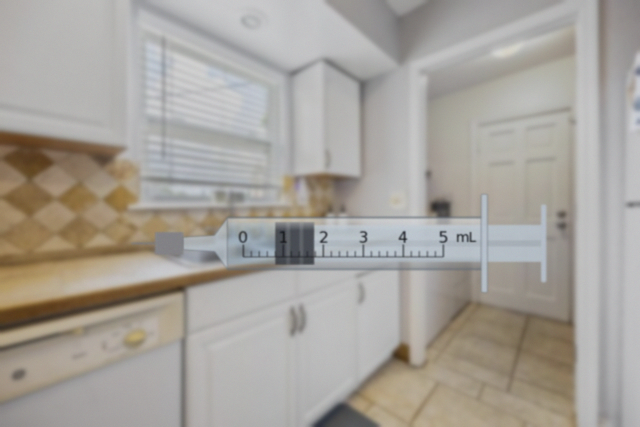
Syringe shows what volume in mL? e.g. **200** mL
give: **0.8** mL
